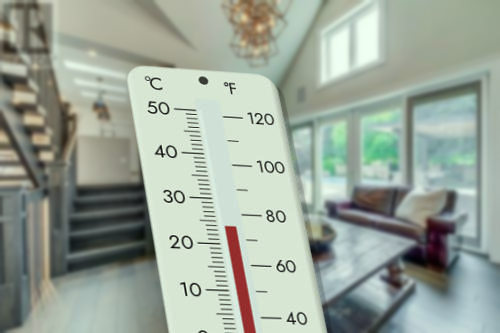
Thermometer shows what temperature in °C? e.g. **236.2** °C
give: **24** °C
